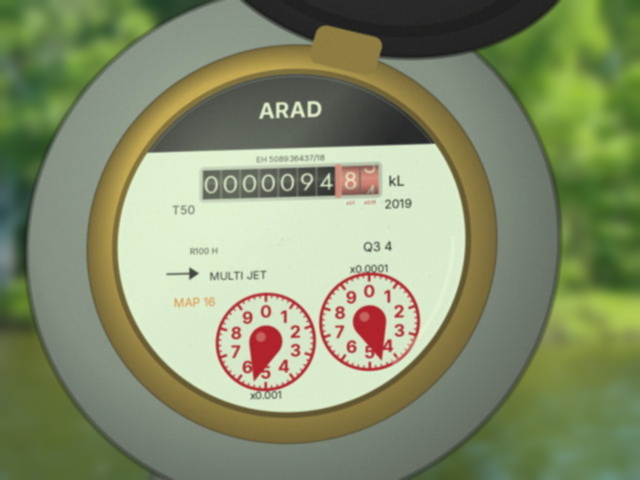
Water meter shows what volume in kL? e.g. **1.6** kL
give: **94.8354** kL
